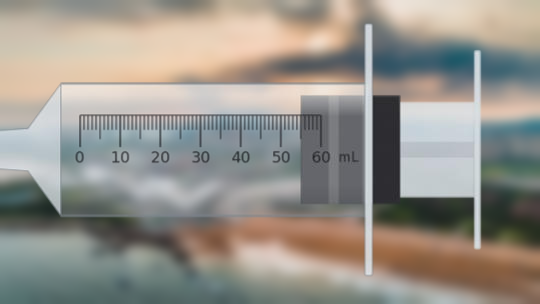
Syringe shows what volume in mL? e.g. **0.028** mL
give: **55** mL
